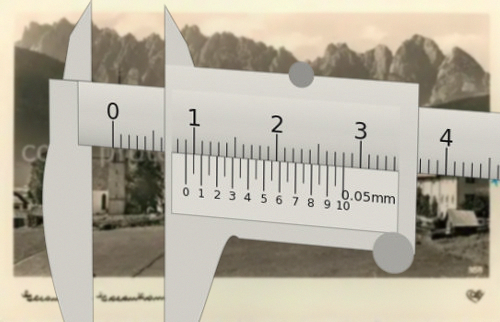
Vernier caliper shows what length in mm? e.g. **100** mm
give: **9.0** mm
